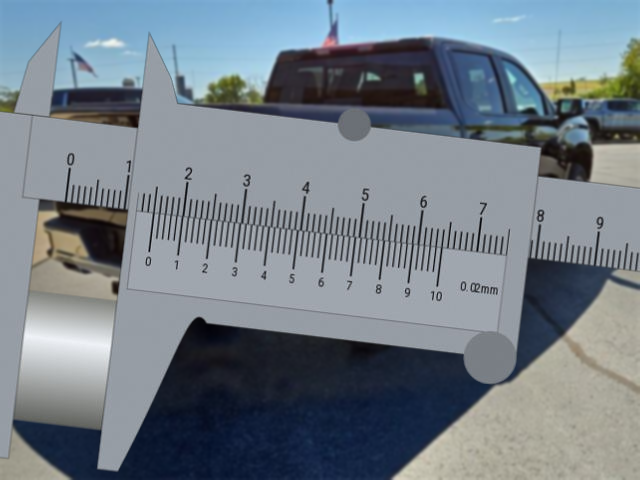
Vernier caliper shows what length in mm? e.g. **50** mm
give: **15.0** mm
